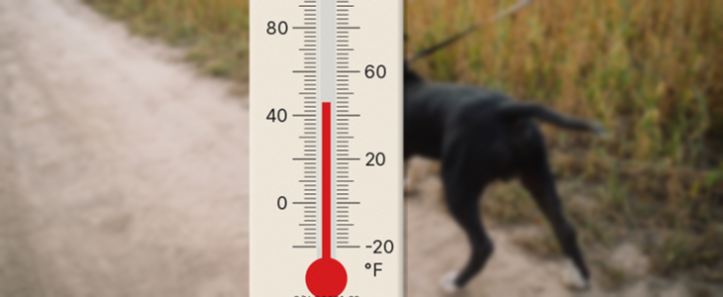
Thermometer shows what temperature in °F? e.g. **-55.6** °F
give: **46** °F
